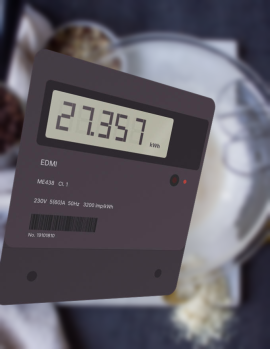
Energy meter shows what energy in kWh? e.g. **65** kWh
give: **27.357** kWh
